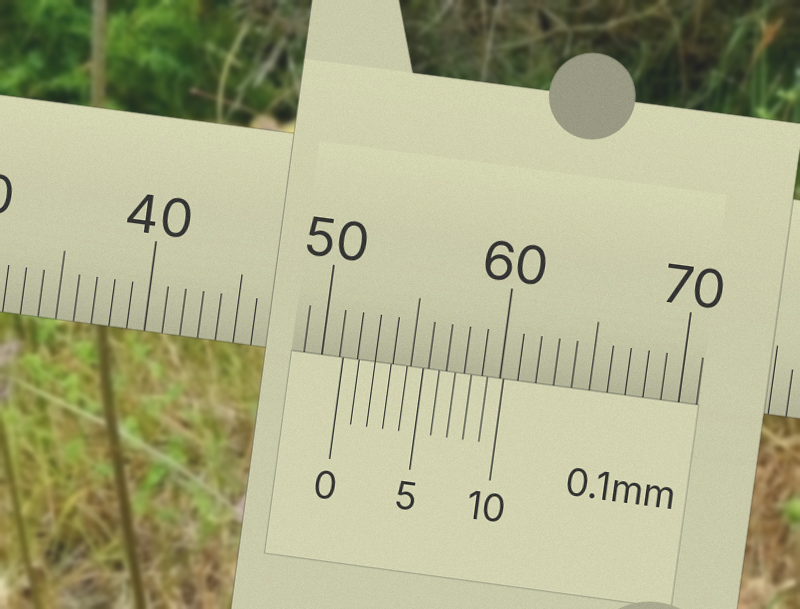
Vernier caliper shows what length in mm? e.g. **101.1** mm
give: **51.2** mm
